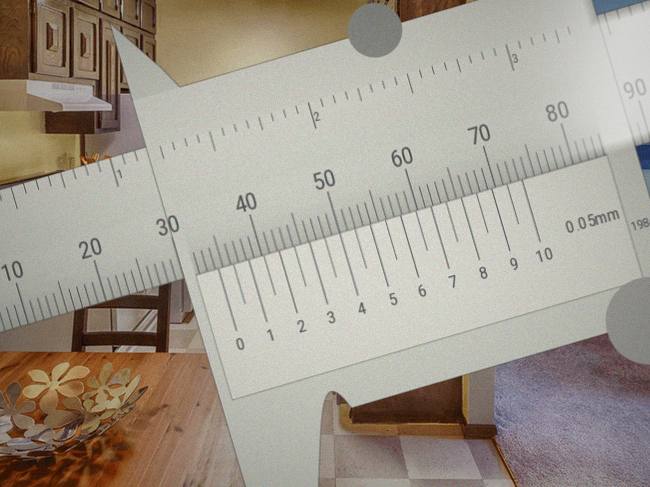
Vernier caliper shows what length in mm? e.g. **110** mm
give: **34.4** mm
